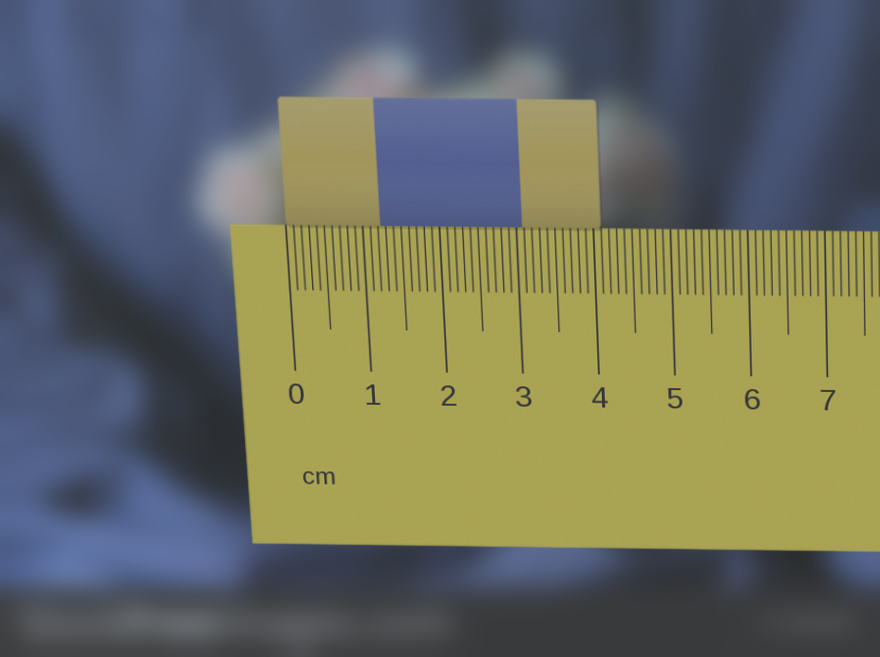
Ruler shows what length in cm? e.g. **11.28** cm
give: **4.1** cm
